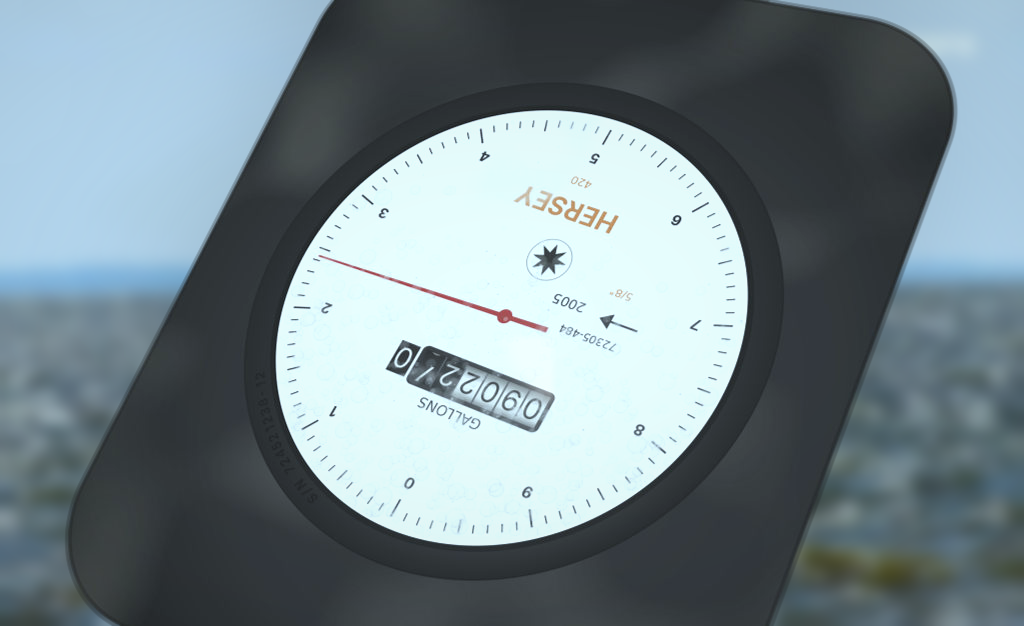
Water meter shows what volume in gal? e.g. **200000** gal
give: **902272.4** gal
